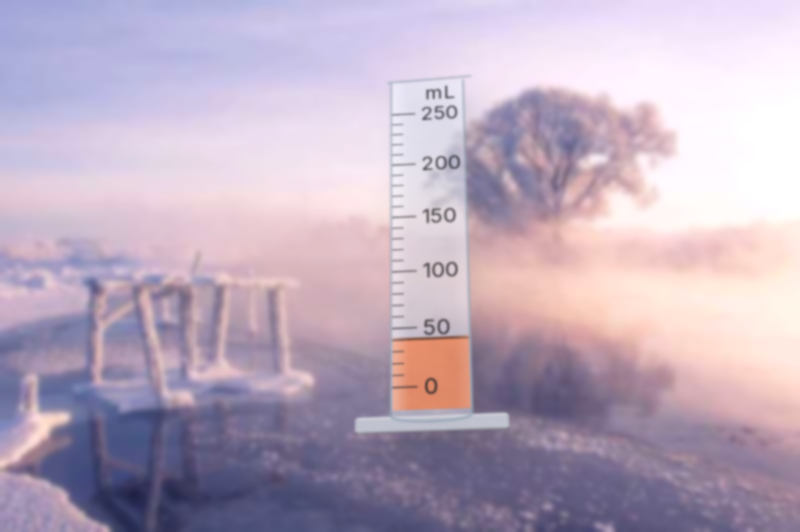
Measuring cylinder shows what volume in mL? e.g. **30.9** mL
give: **40** mL
